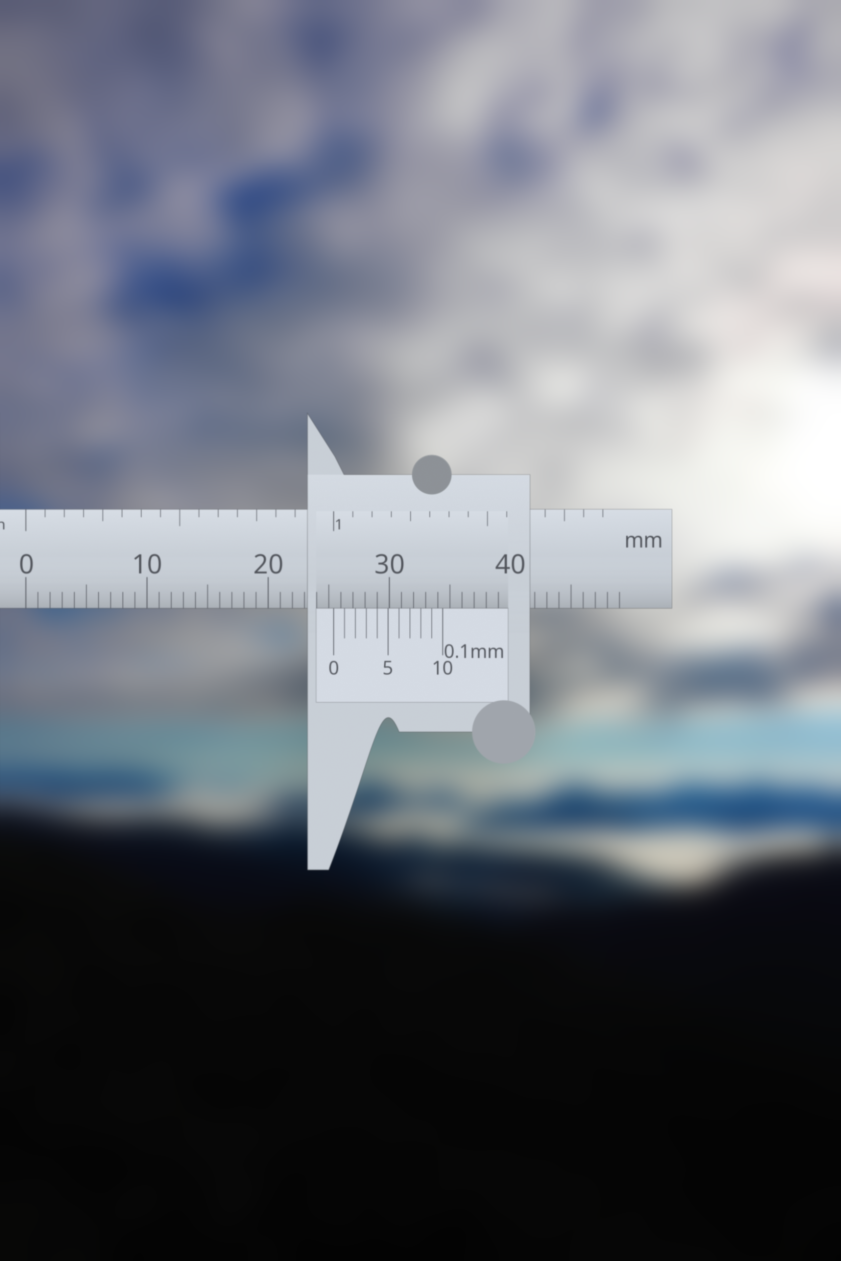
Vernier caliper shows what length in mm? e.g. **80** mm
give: **25.4** mm
